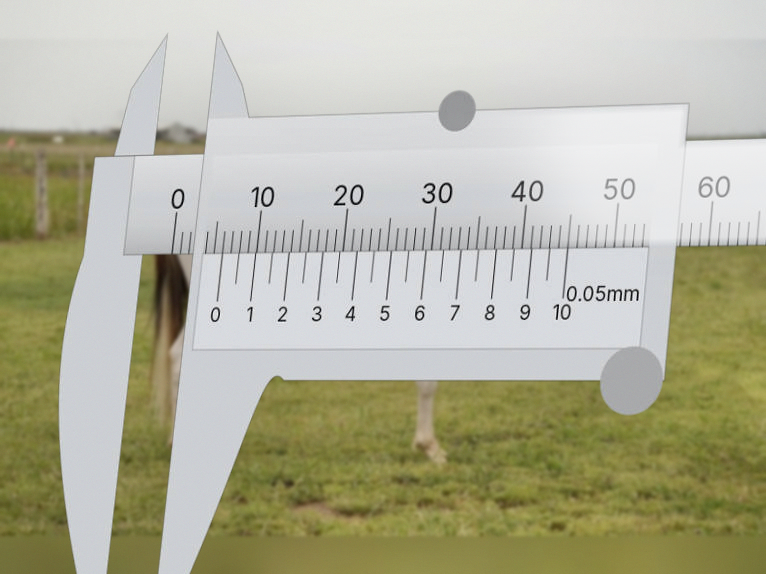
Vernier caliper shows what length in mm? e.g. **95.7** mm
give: **6.0** mm
